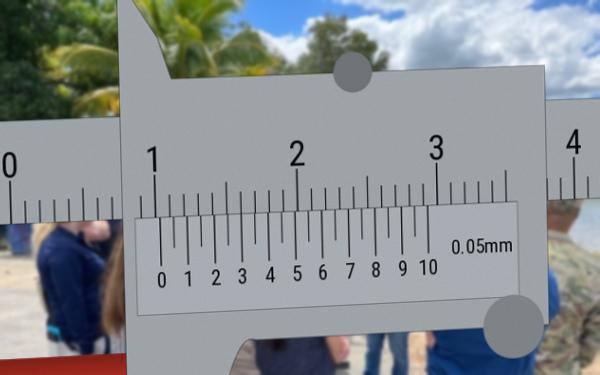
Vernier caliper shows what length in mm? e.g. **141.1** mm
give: **10.3** mm
